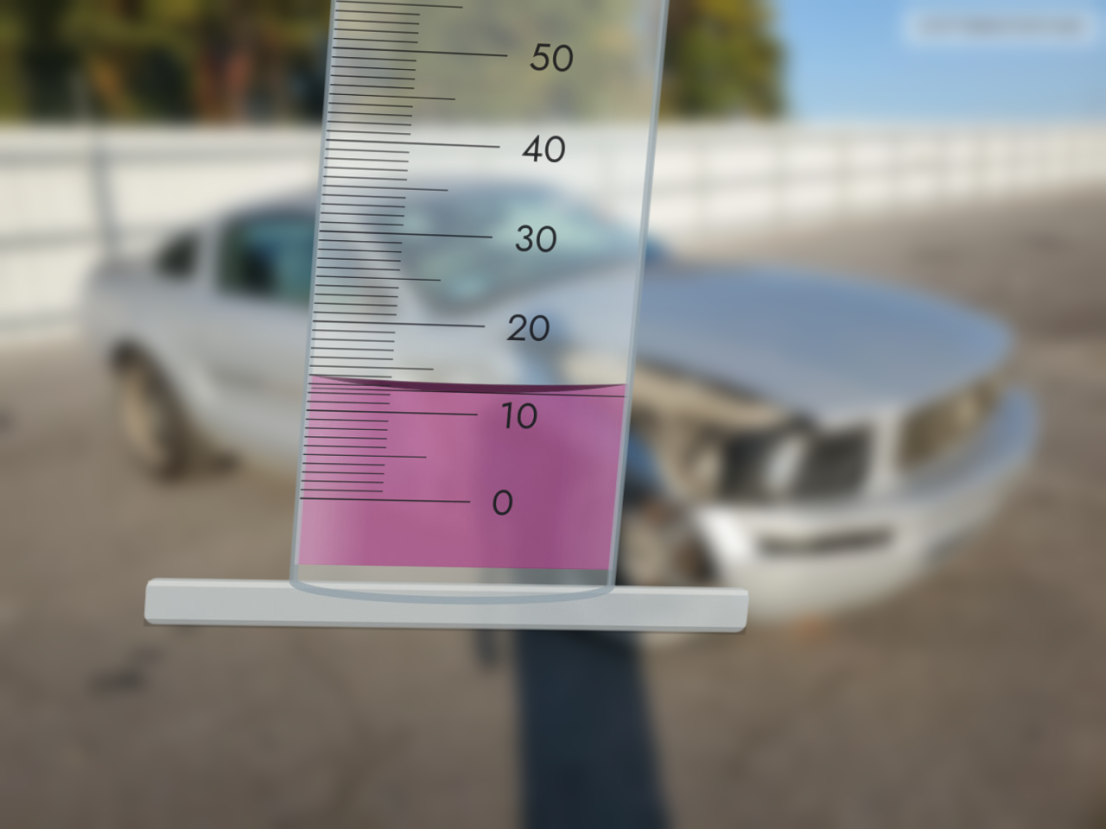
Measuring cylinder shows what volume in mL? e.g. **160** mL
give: **12.5** mL
